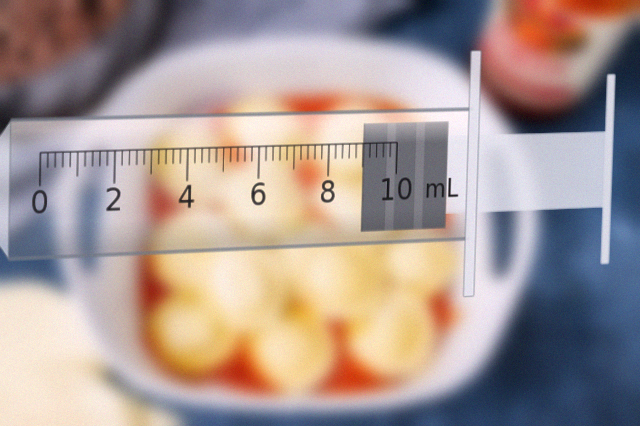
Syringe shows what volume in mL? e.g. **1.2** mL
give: **9** mL
